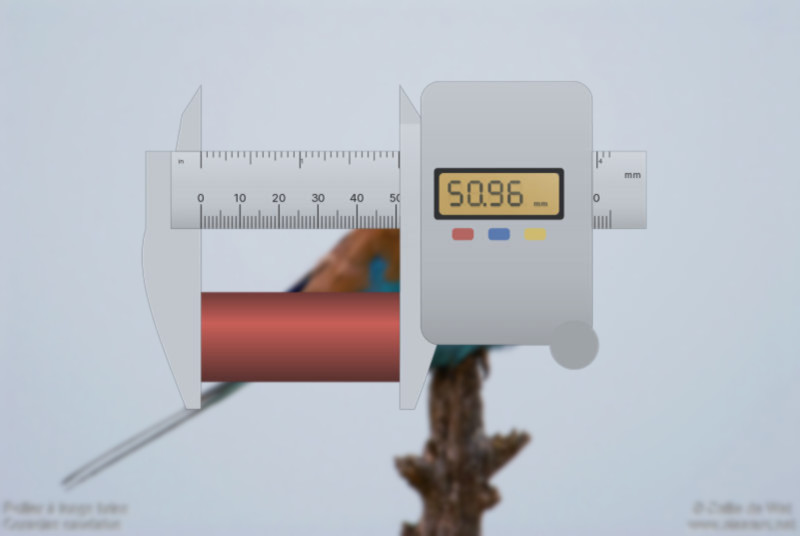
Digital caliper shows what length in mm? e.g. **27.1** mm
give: **50.96** mm
